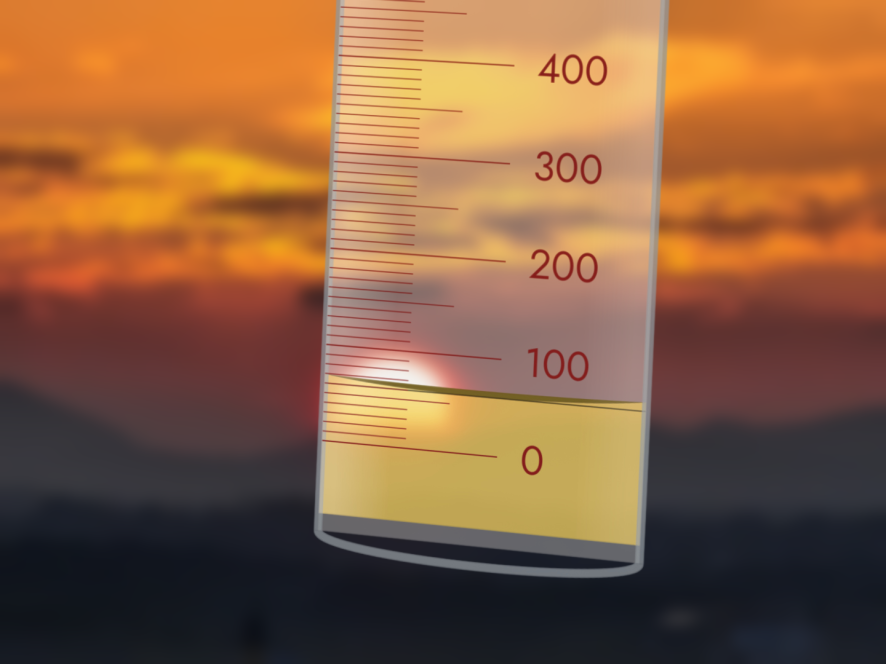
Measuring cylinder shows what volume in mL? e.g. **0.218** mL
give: **60** mL
